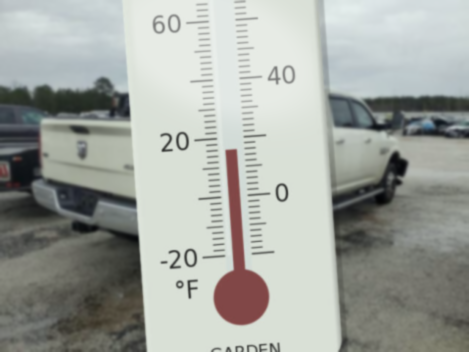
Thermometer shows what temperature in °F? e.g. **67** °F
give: **16** °F
